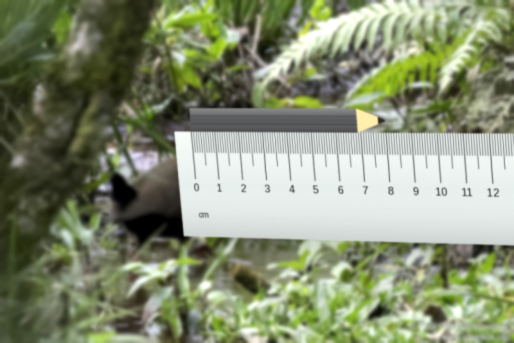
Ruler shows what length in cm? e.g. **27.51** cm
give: **8** cm
